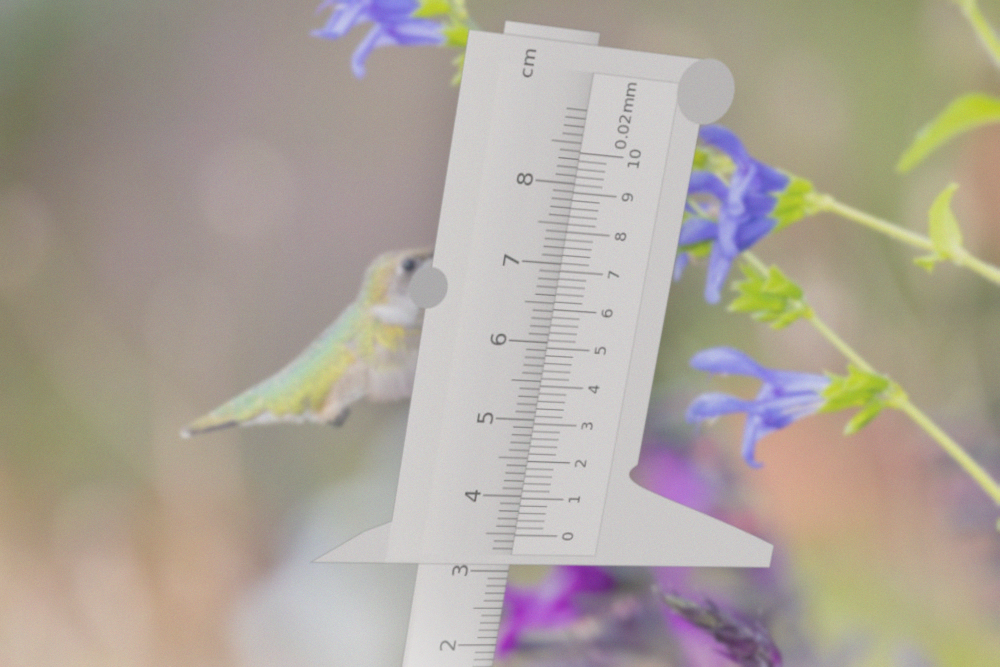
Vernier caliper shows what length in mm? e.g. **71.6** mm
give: **34.8** mm
